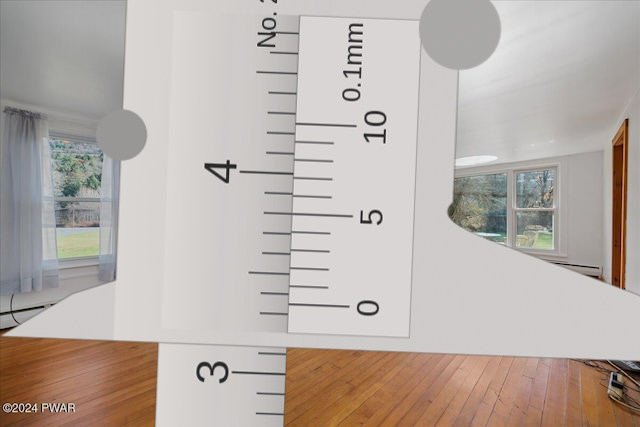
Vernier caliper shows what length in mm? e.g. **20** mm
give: **33.5** mm
